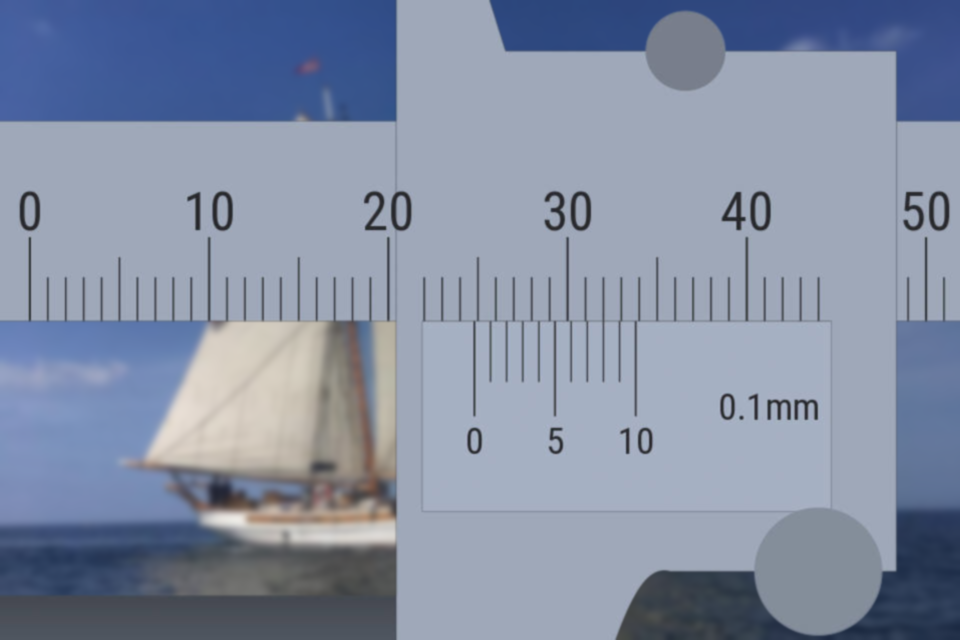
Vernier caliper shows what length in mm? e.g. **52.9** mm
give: **24.8** mm
